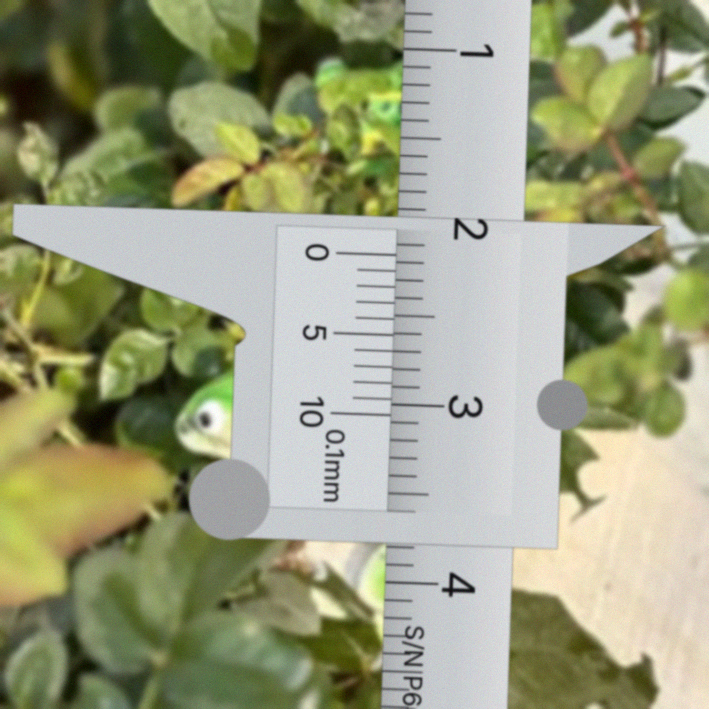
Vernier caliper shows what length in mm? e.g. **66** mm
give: **21.6** mm
